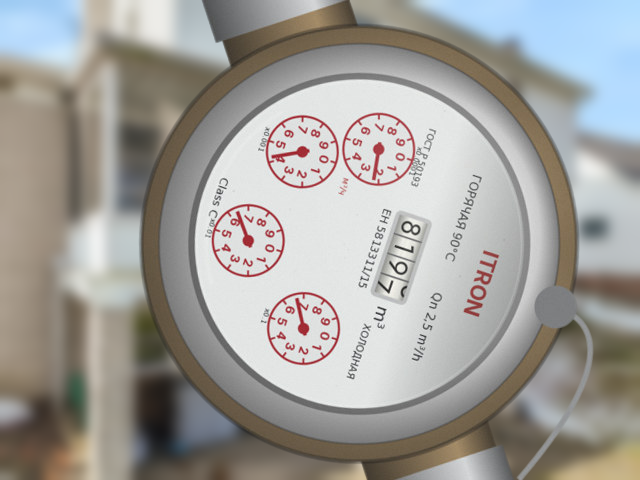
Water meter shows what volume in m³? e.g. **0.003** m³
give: **8196.6642** m³
